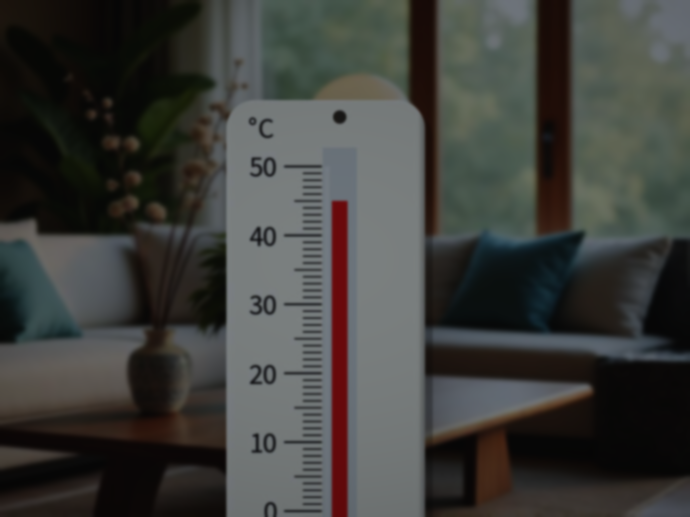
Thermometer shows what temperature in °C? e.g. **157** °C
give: **45** °C
